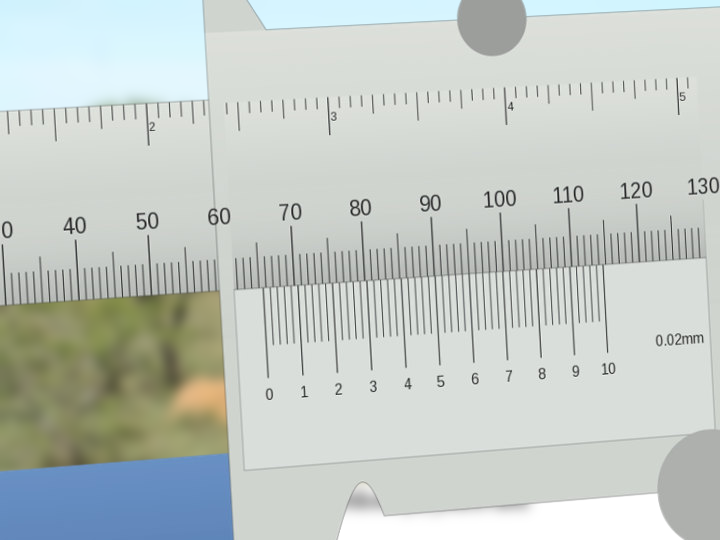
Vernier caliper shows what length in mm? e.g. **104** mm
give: **65.6** mm
